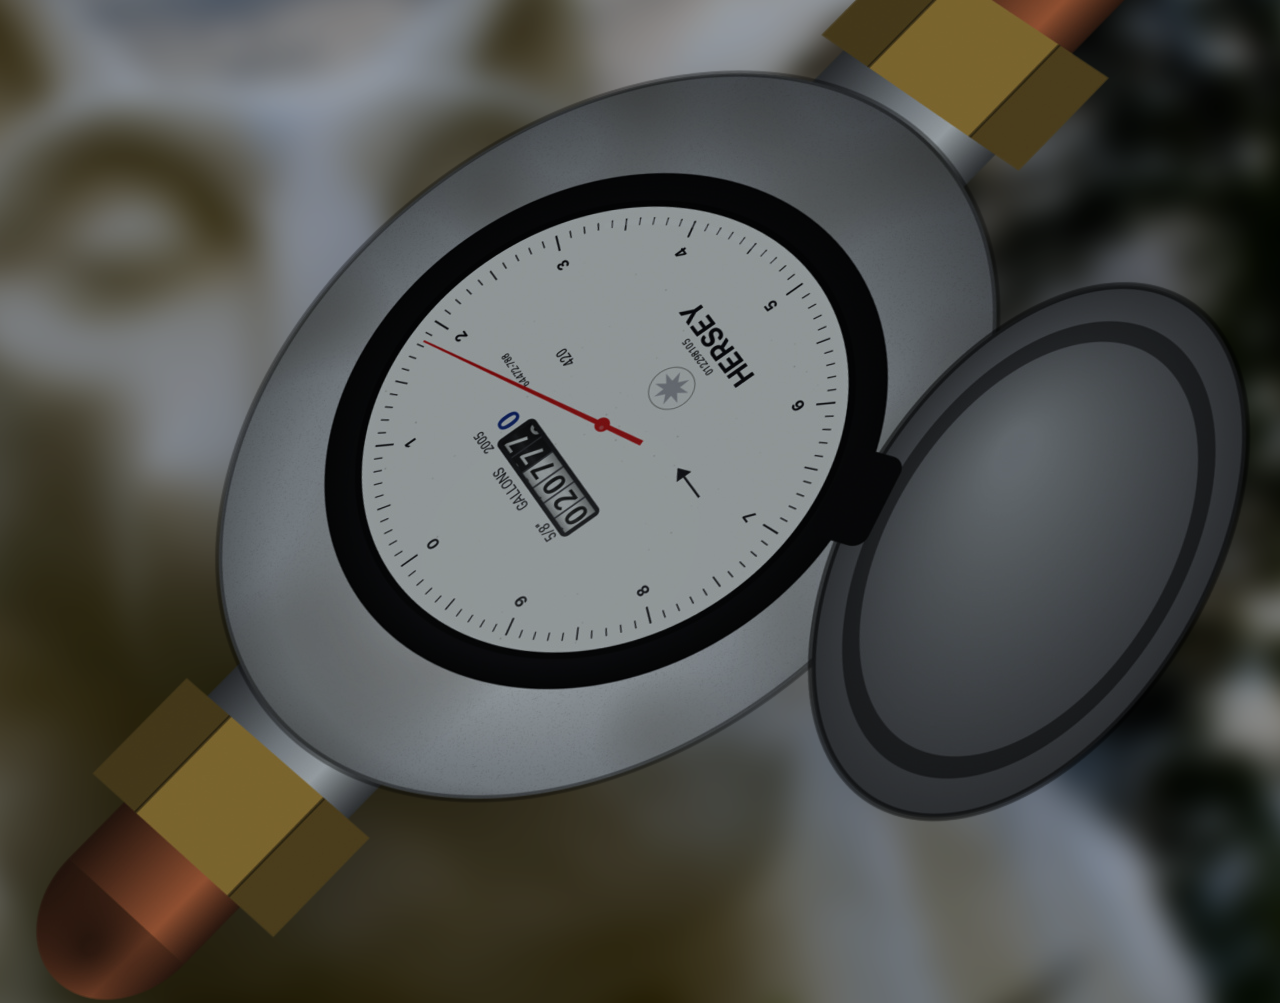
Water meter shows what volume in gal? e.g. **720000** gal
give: **207771.8** gal
